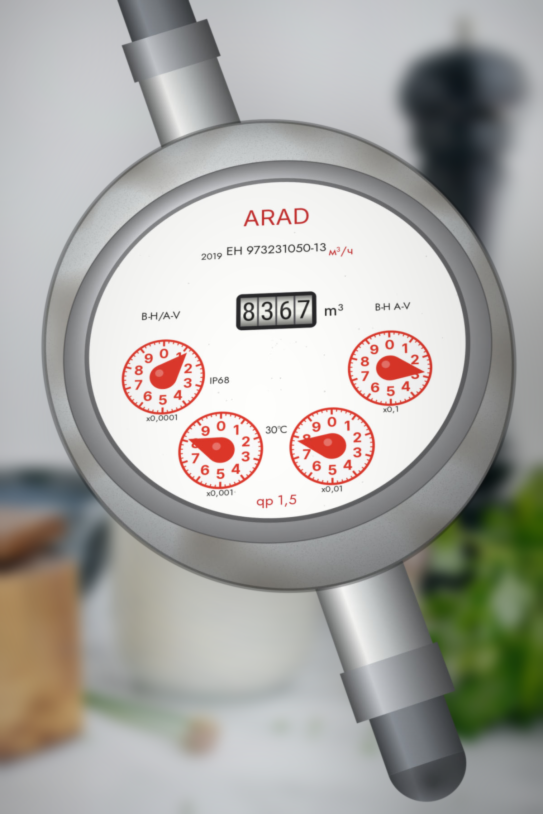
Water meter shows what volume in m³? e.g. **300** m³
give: **8367.2781** m³
